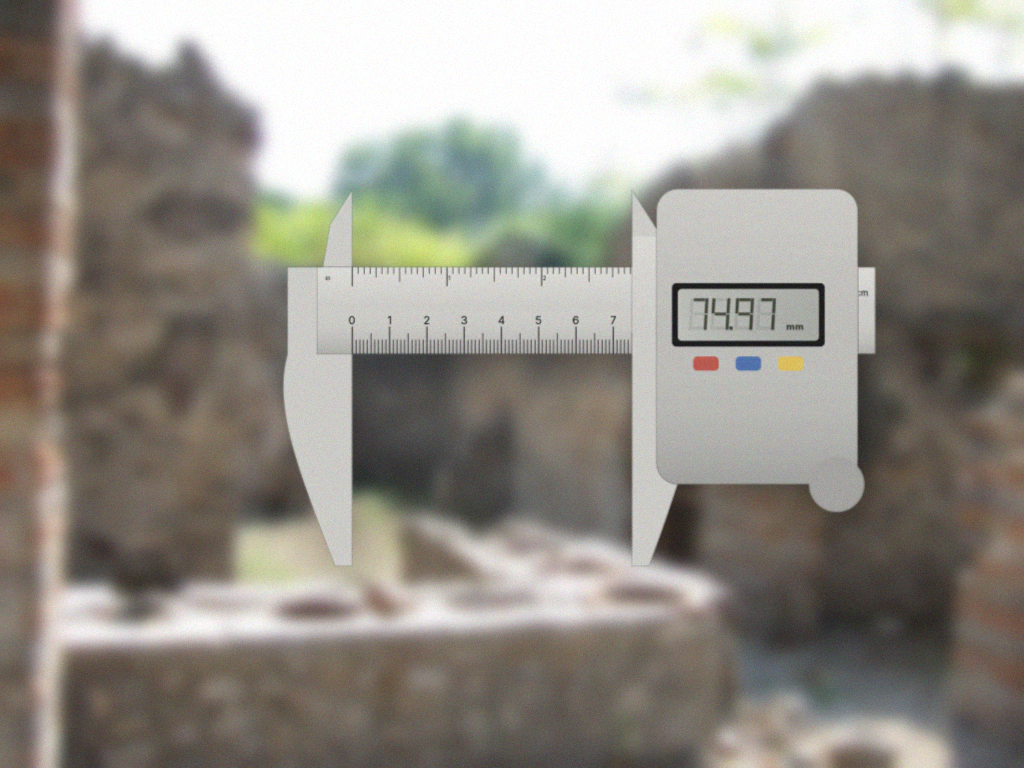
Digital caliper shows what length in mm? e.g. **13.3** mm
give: **74.97** mm
